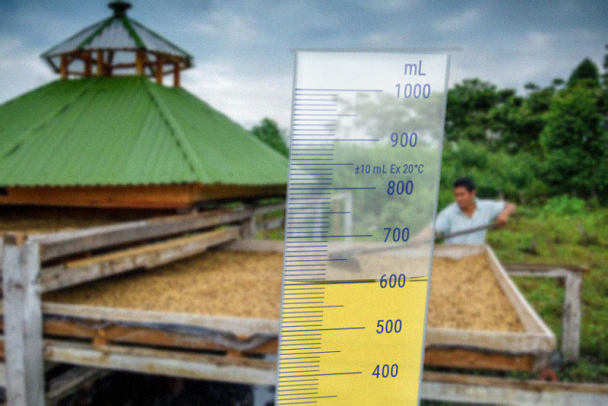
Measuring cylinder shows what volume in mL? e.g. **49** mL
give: **600** mL
